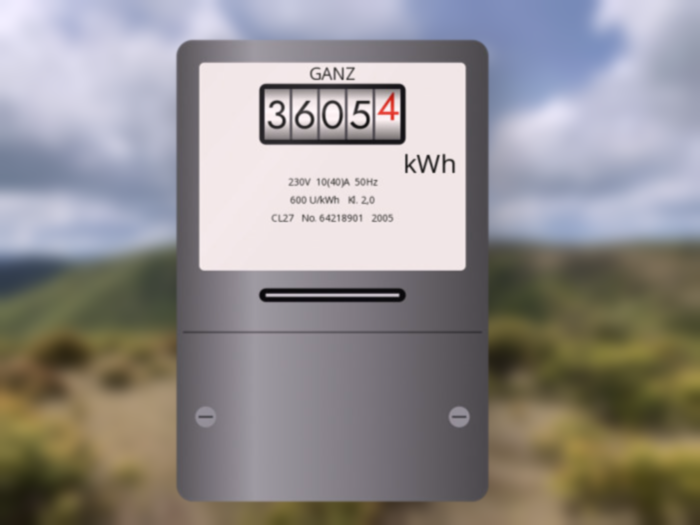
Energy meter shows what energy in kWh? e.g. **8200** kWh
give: **3605.4** kWh
